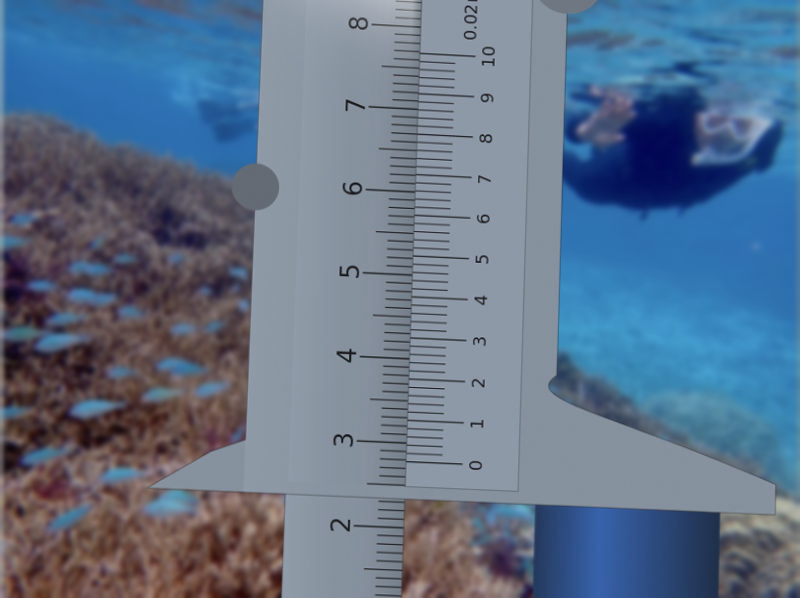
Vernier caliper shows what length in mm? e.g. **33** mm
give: **27.8** mm
